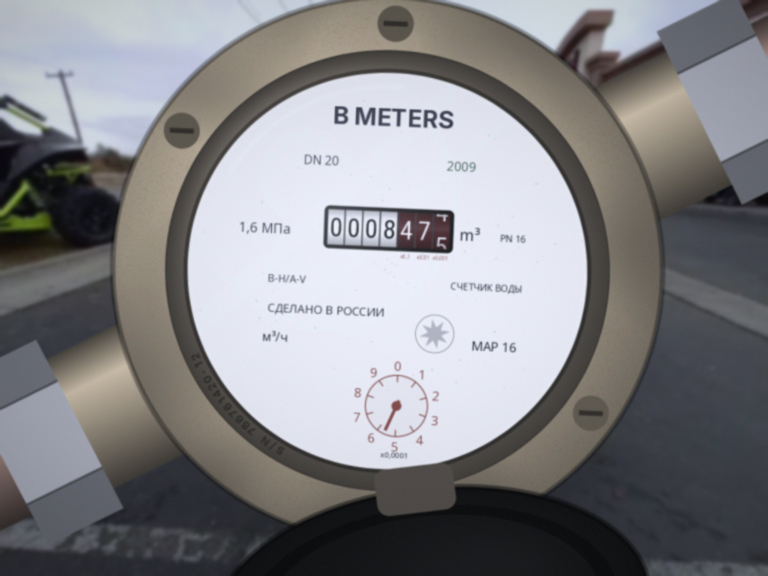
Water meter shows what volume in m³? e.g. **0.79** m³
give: **8.4745** m³
